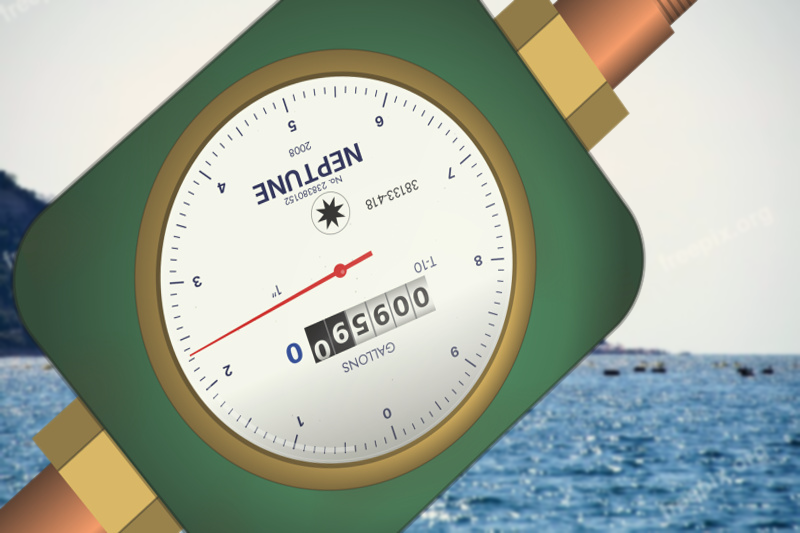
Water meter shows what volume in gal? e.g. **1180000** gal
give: **95902.3** gal
